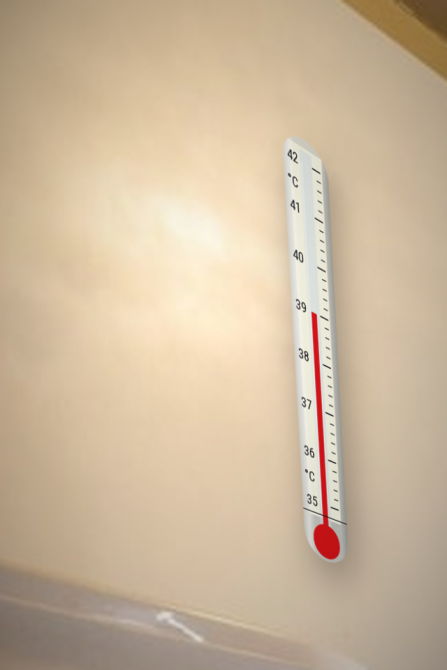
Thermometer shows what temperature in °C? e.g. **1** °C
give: **39** °C
